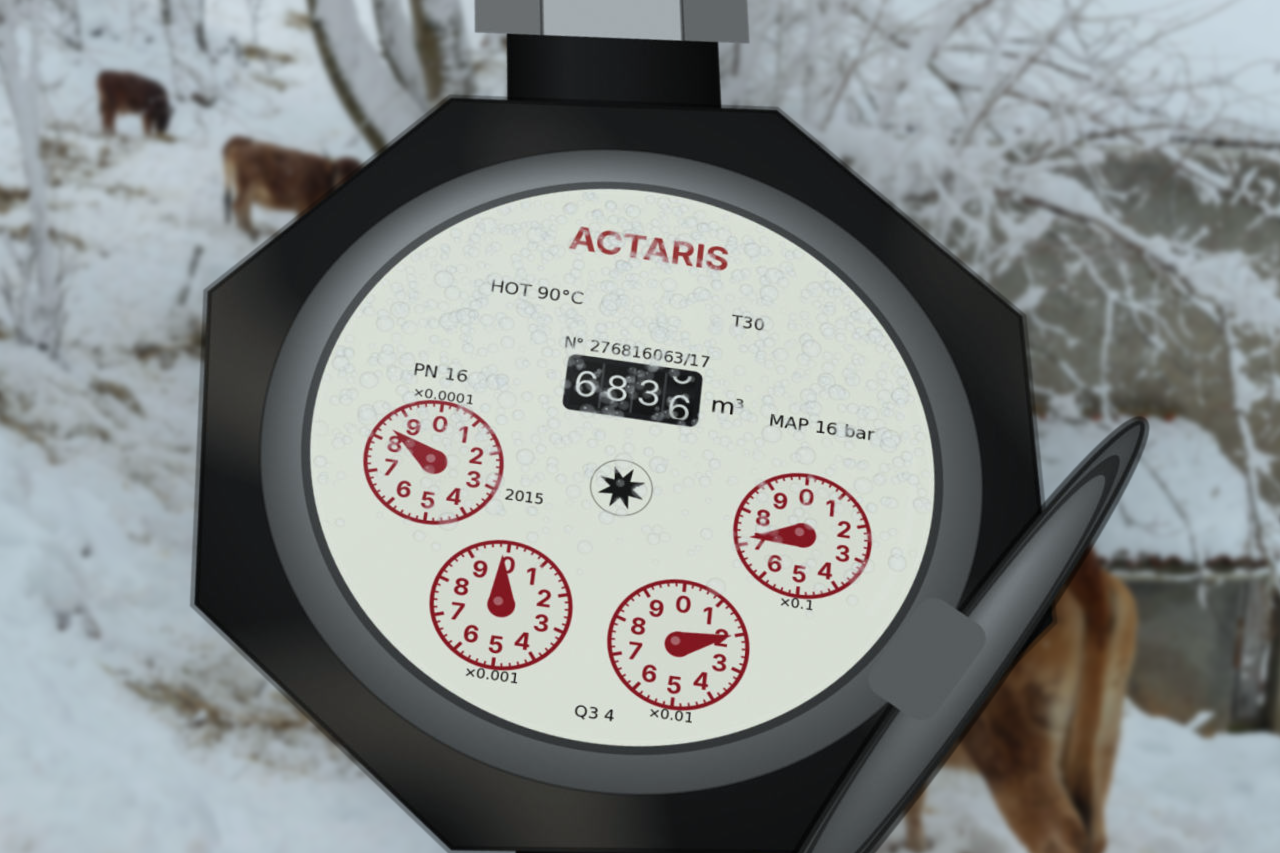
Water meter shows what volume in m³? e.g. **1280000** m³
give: **6835.7198** m³
